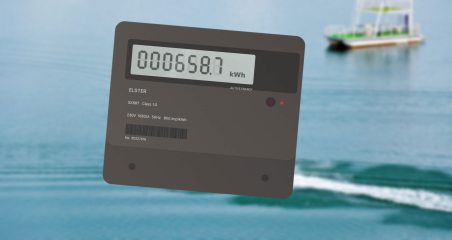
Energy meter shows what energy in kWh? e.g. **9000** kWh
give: **658.7** kWh
